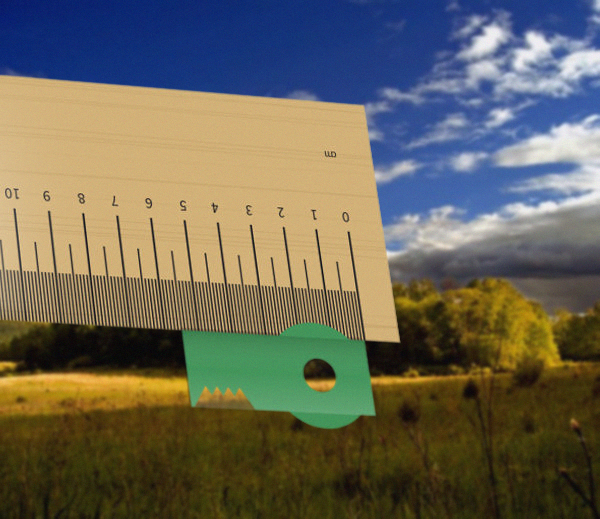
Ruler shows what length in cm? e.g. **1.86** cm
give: **5.5** cm
